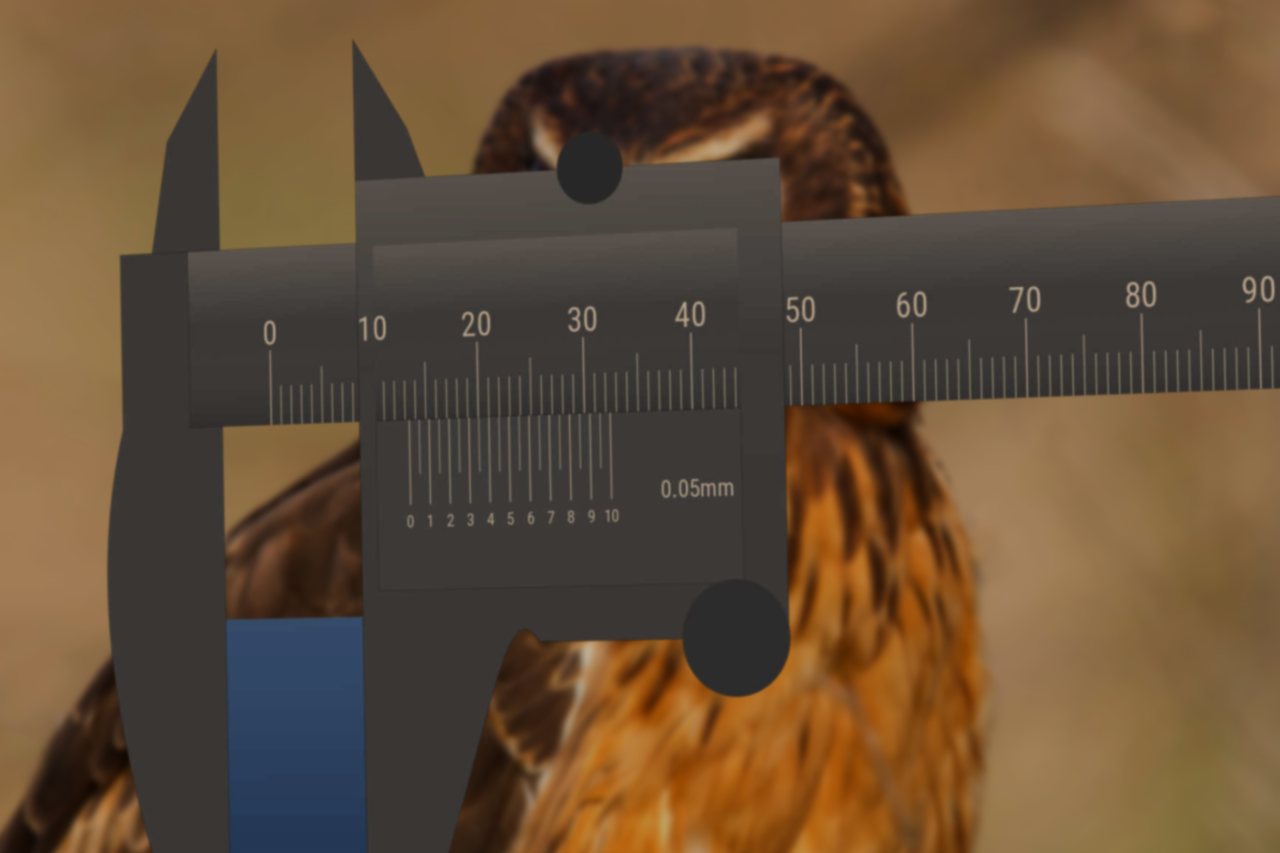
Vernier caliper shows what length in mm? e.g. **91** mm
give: **13.4** mm
